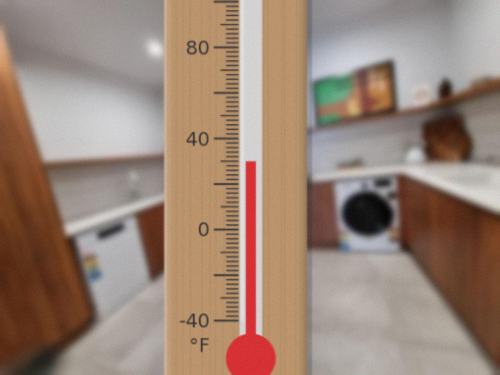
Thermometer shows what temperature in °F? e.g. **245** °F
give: **30** °F
